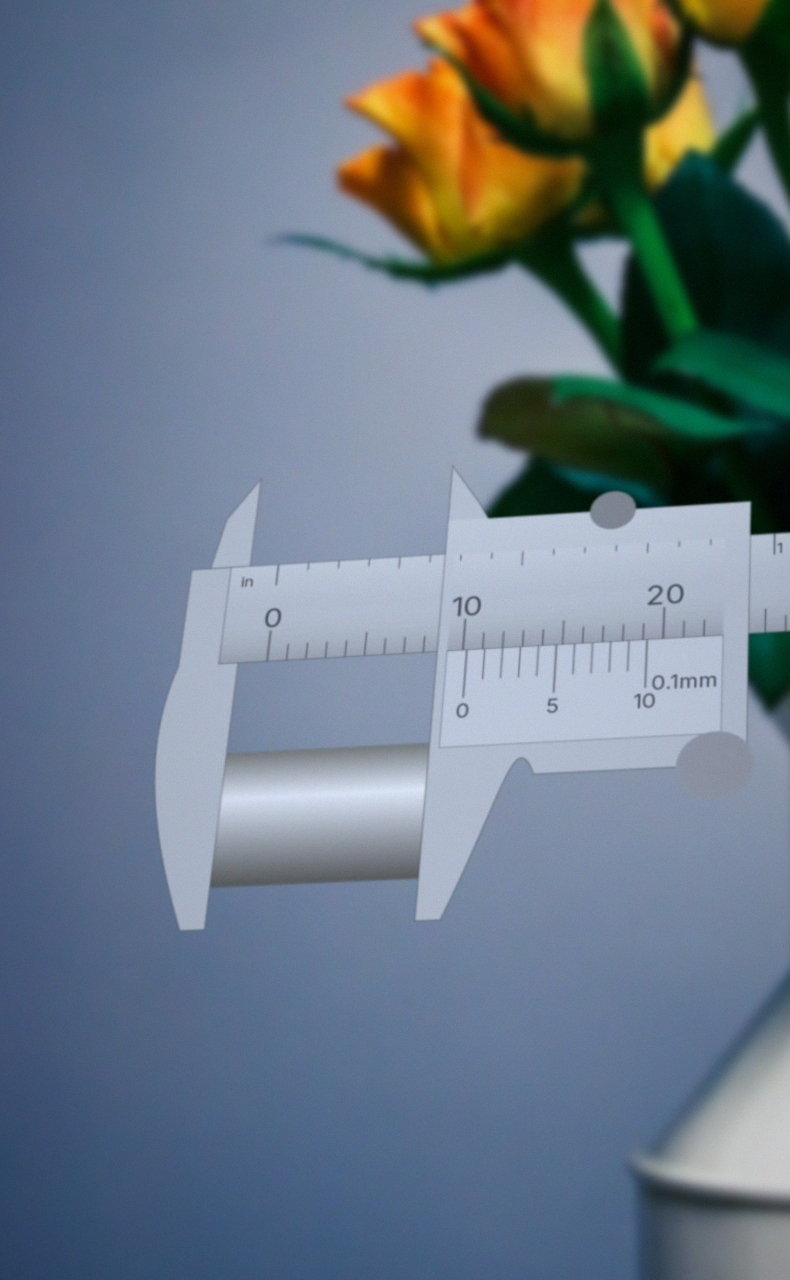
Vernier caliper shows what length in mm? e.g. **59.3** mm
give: **10.2** mm
